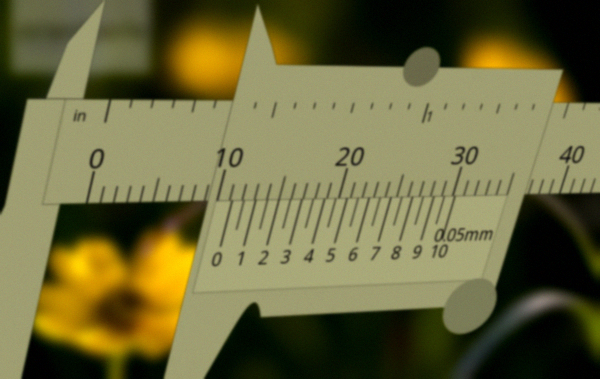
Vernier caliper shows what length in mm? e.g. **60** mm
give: **11.2** mm
